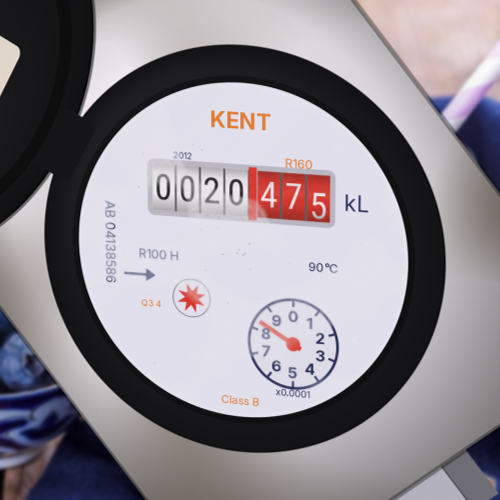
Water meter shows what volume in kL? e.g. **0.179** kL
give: **20.4748** kL
